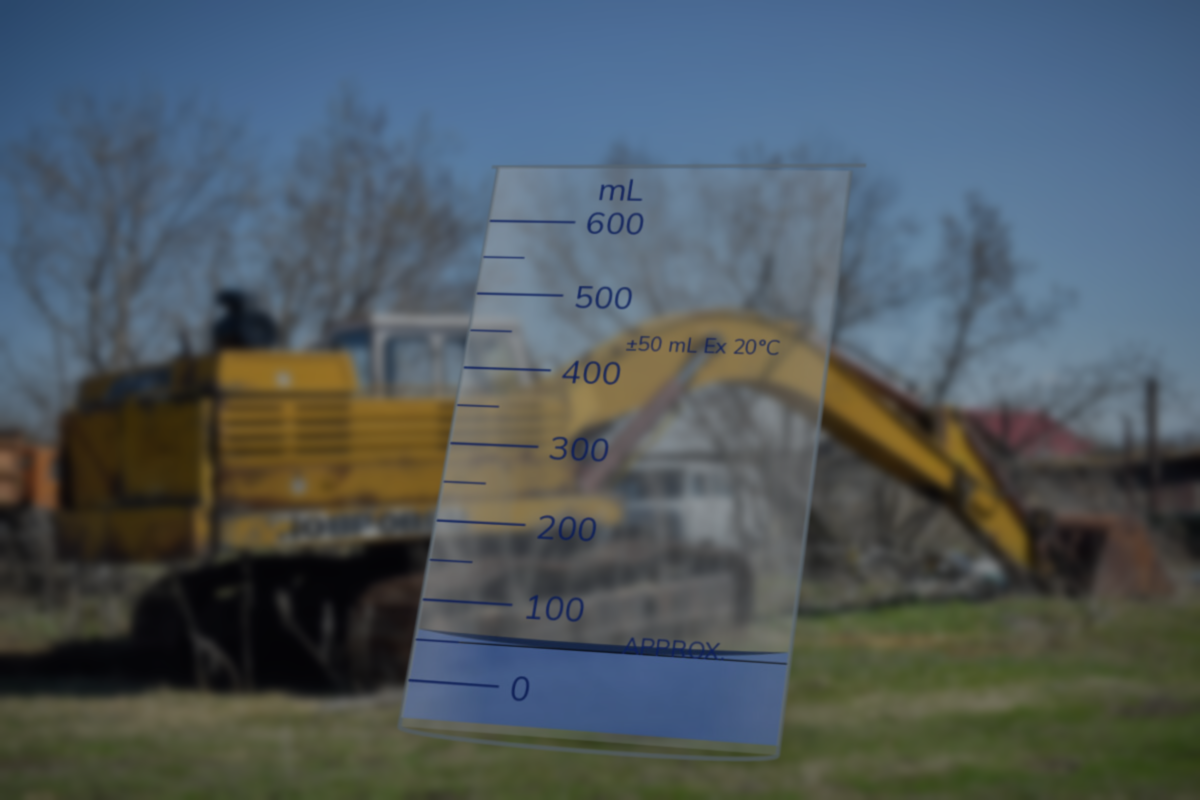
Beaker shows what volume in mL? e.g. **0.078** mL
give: **50** mL
